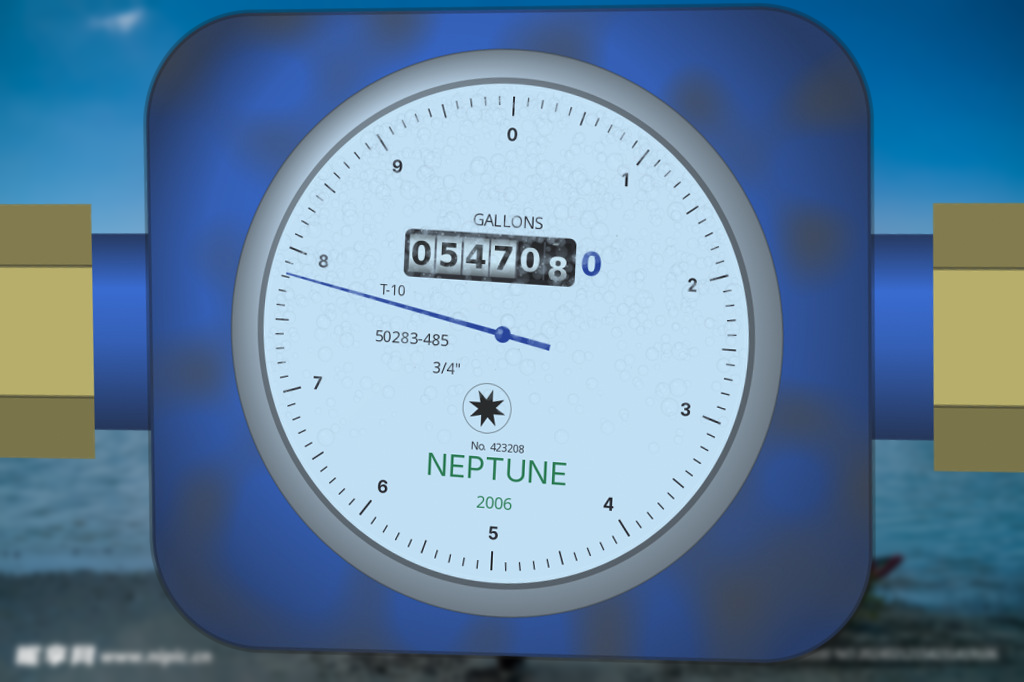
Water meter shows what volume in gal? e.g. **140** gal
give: **547077.8** gal
